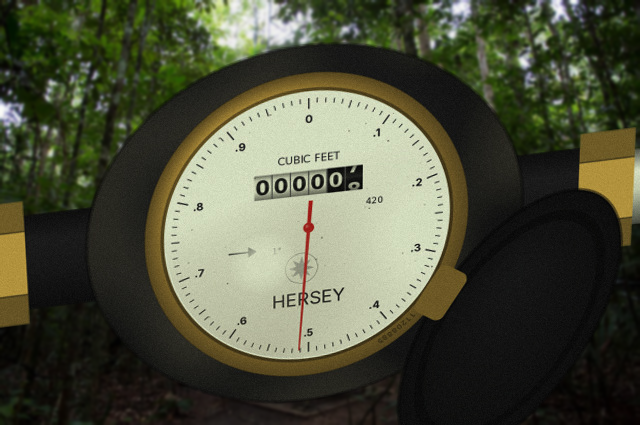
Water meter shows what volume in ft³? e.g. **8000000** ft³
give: **7.51** ft³
